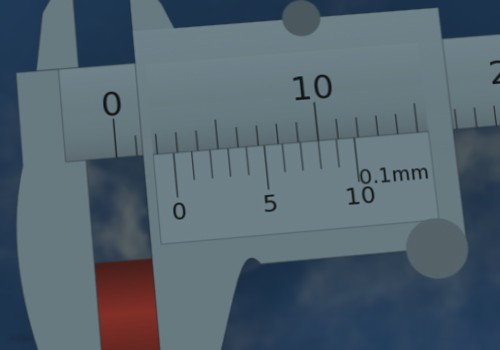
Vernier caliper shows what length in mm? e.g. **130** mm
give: **2.8** mm
